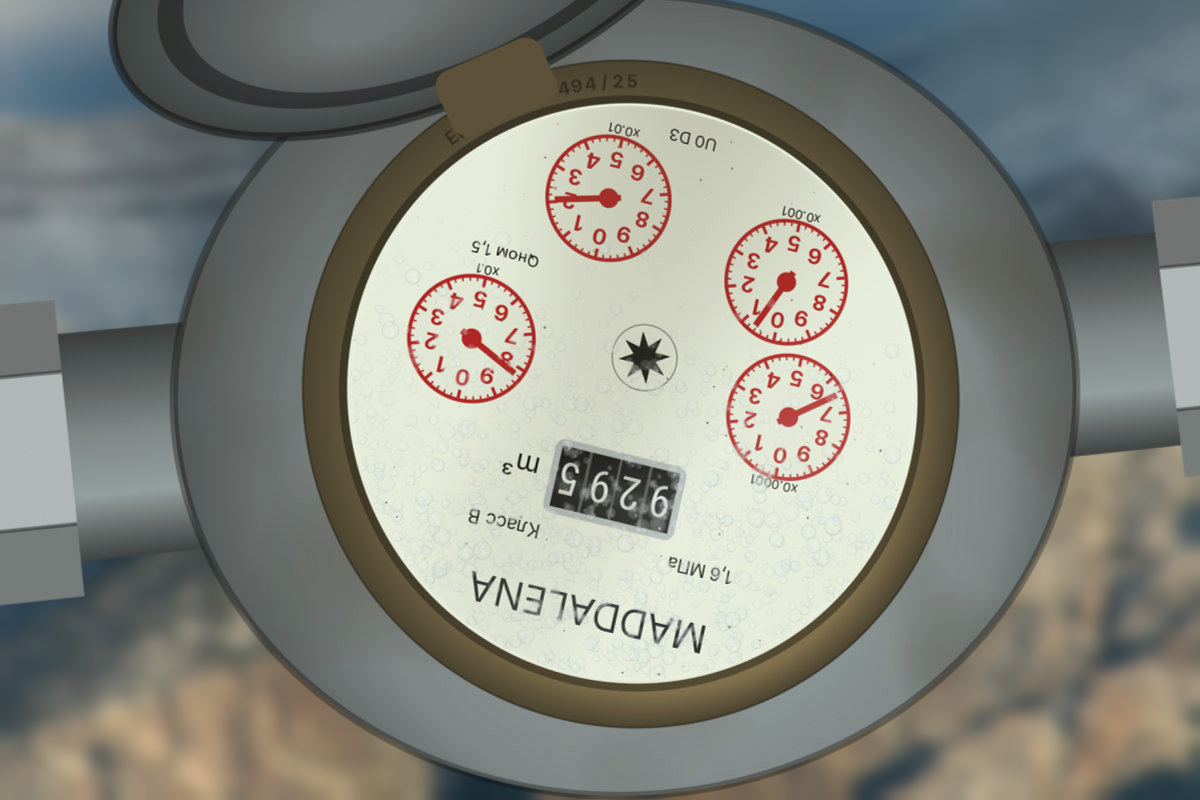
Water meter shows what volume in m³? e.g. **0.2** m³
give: **9295.8206** m³
